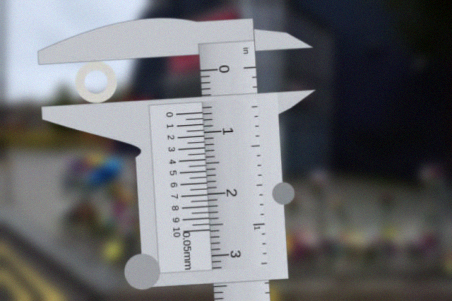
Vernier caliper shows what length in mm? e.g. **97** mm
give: **6.8** mm
